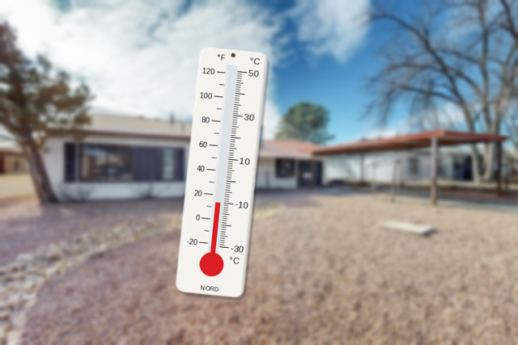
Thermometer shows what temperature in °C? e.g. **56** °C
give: **-10** °C
